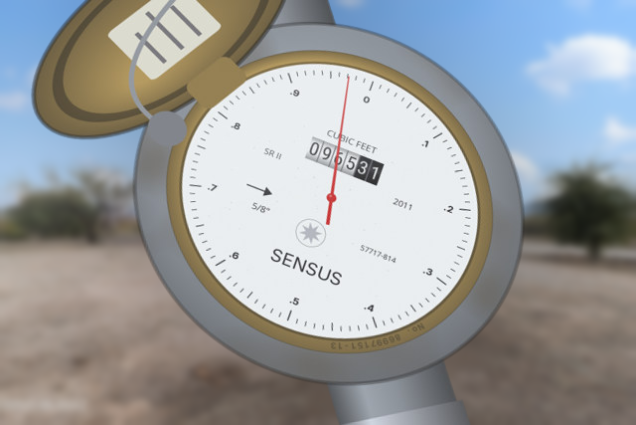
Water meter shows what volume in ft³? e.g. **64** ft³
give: **96530.97** ft³
